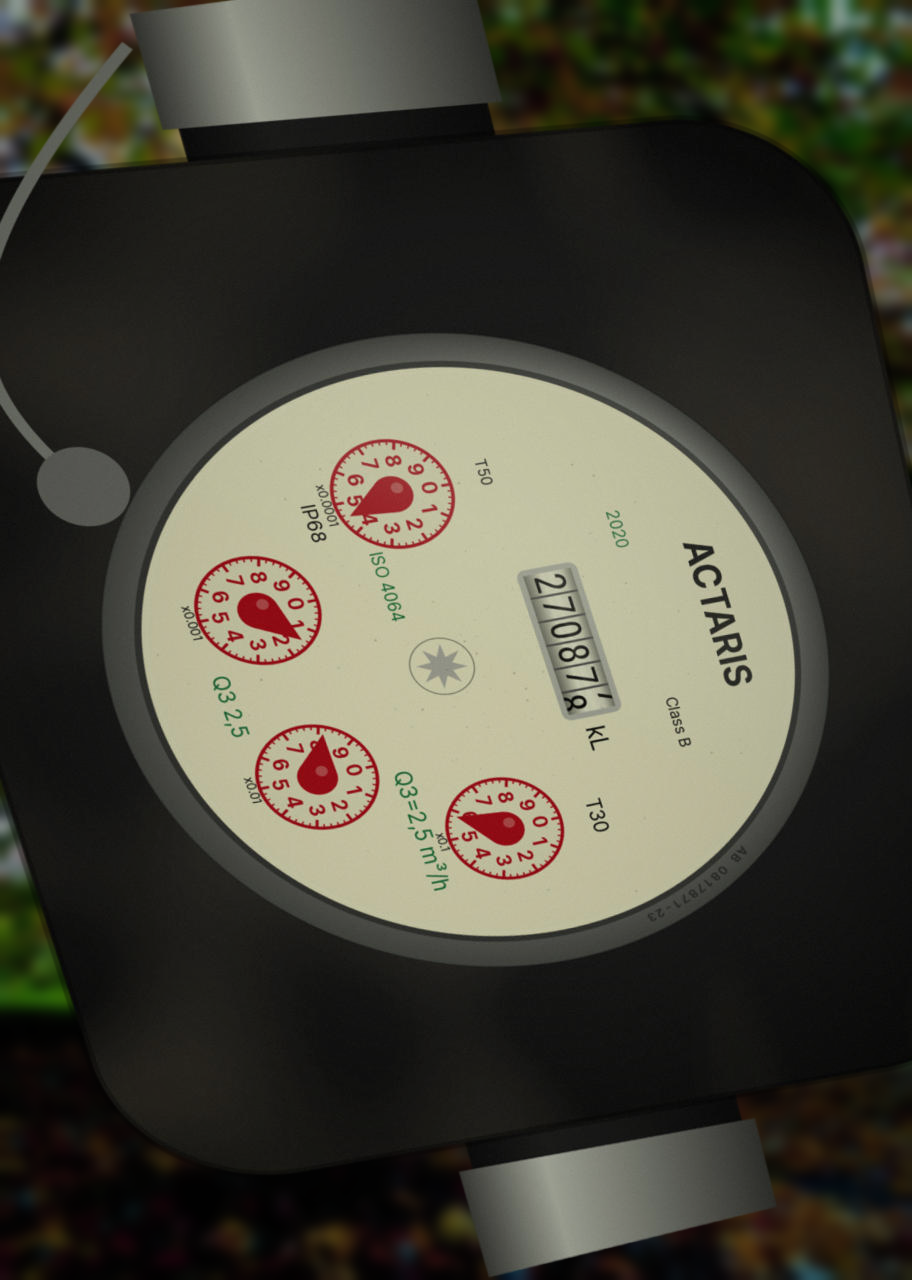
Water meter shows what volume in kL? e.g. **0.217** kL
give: **270877.5814** kL
